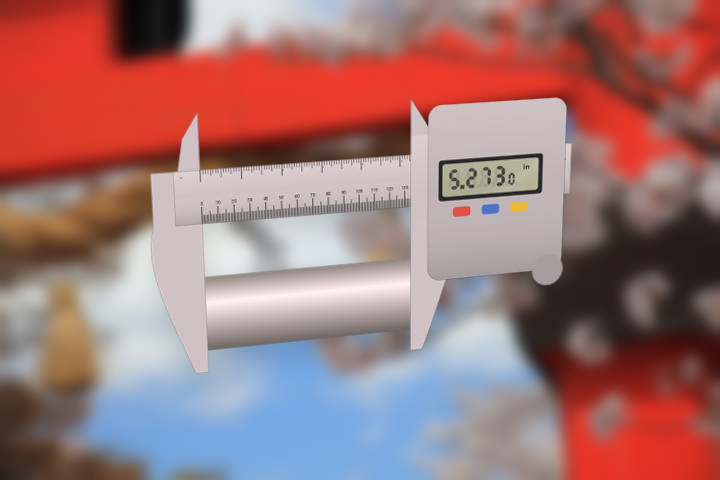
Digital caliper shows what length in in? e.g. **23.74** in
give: **5.2730** in
